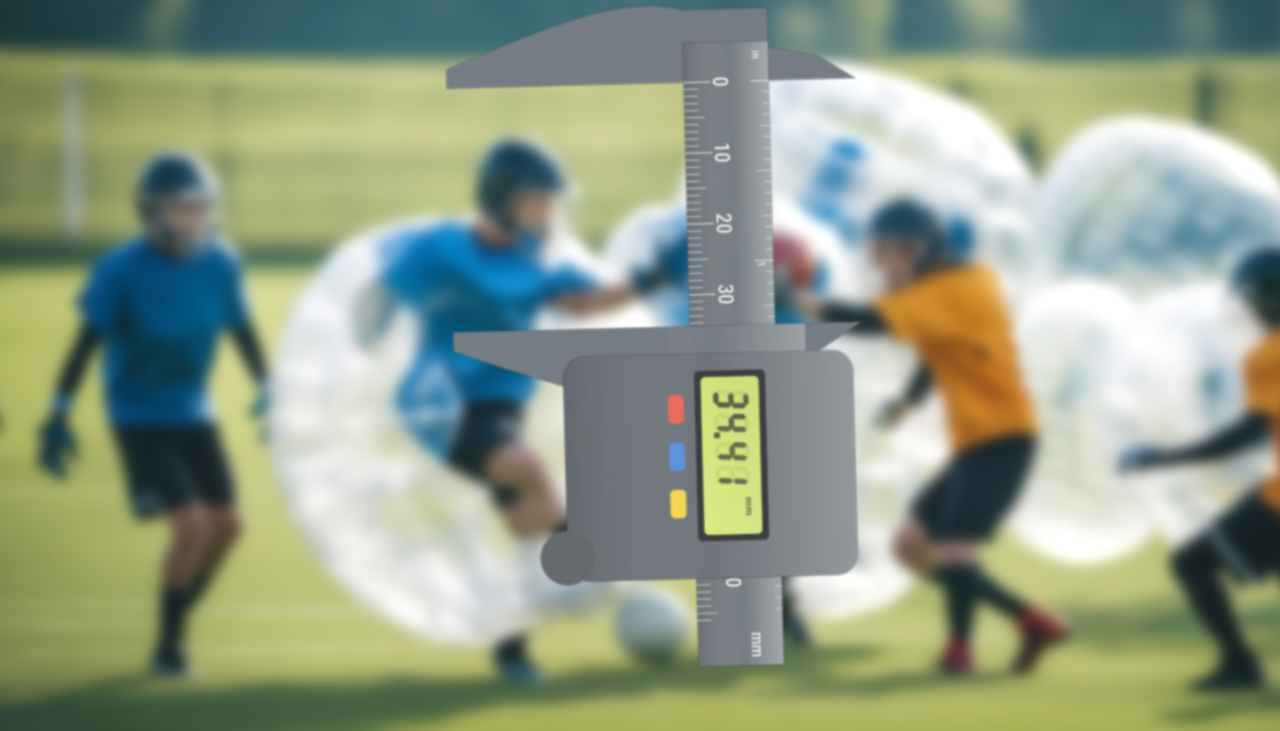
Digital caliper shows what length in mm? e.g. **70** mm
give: **34.41** mm
